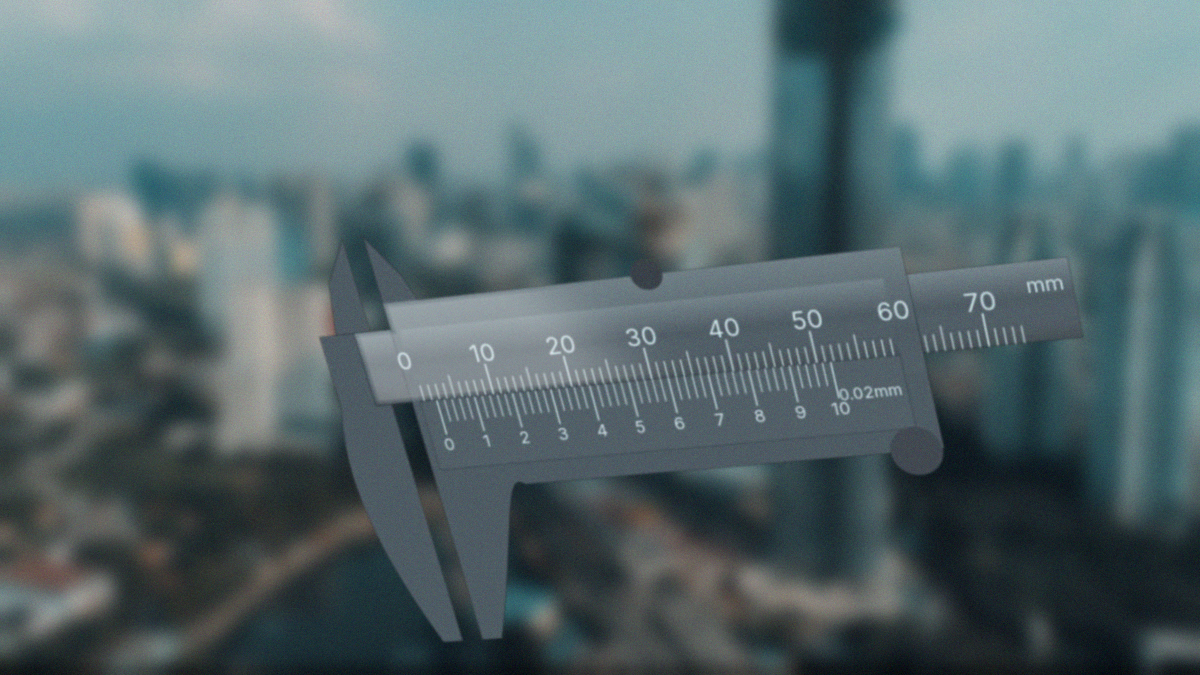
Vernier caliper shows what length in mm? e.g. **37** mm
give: **2.6** mm
